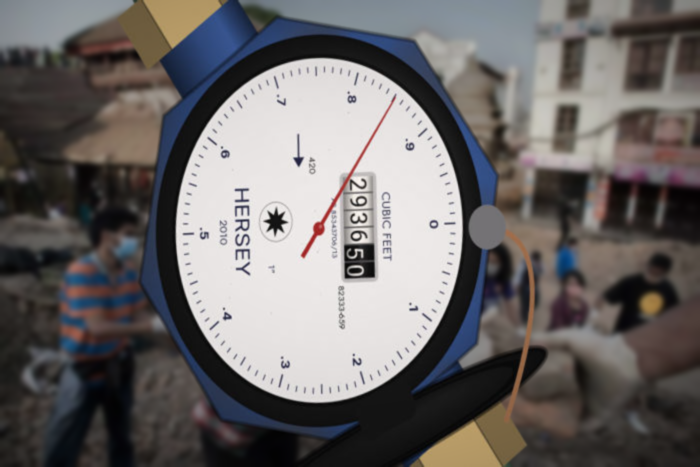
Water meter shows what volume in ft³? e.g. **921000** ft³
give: **293649.85** ft³
